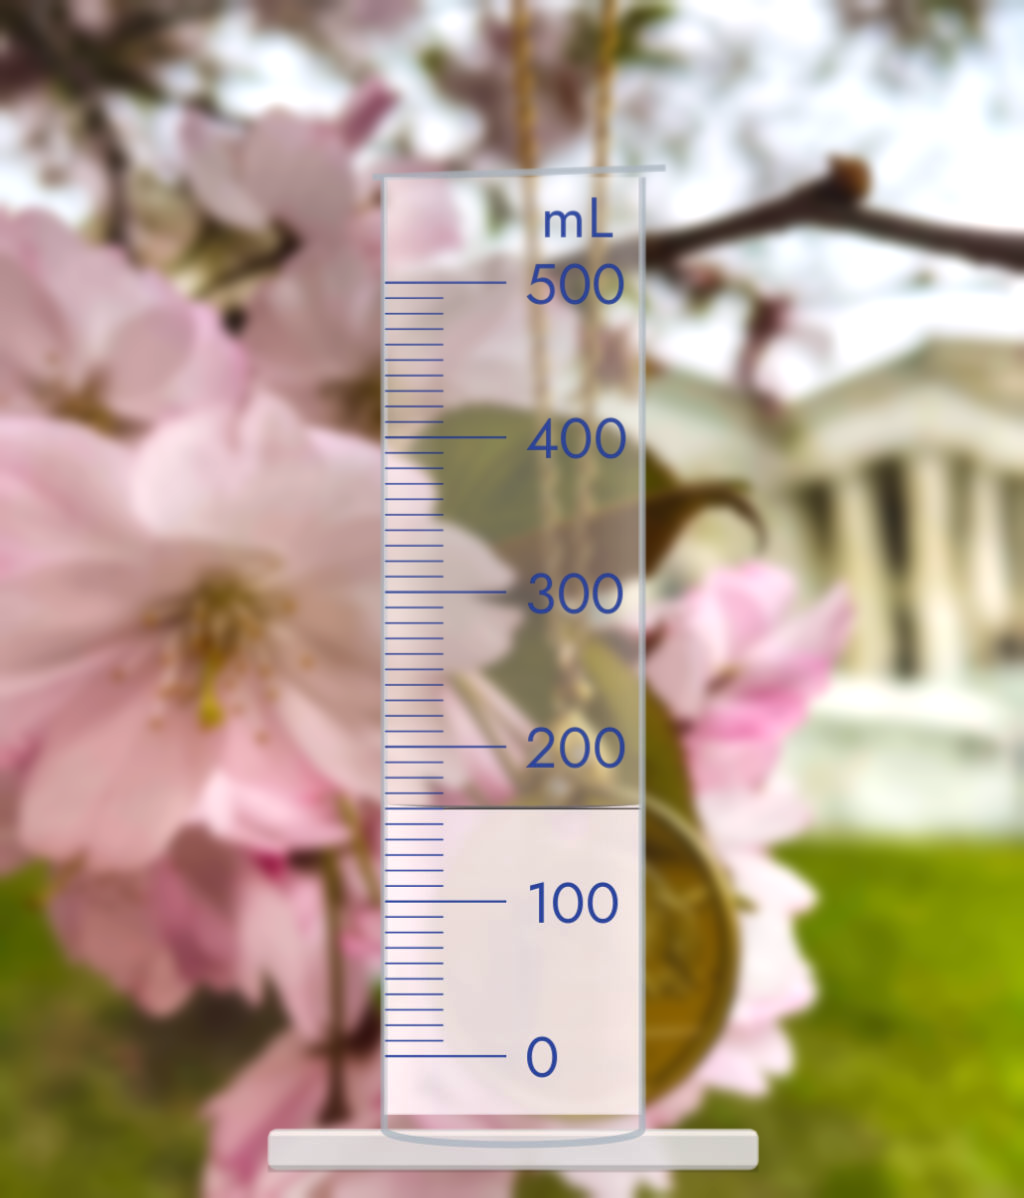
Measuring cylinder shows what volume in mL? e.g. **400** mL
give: **160** mL
